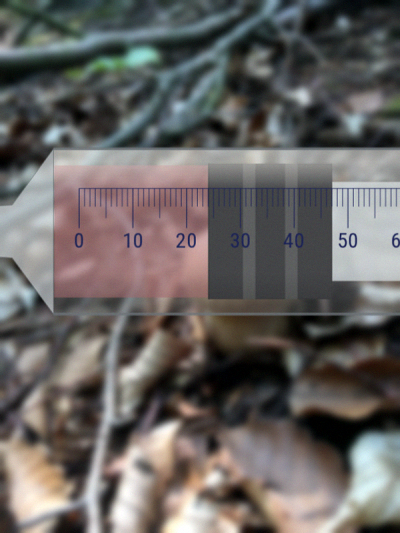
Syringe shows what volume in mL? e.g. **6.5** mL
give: **24** mL
